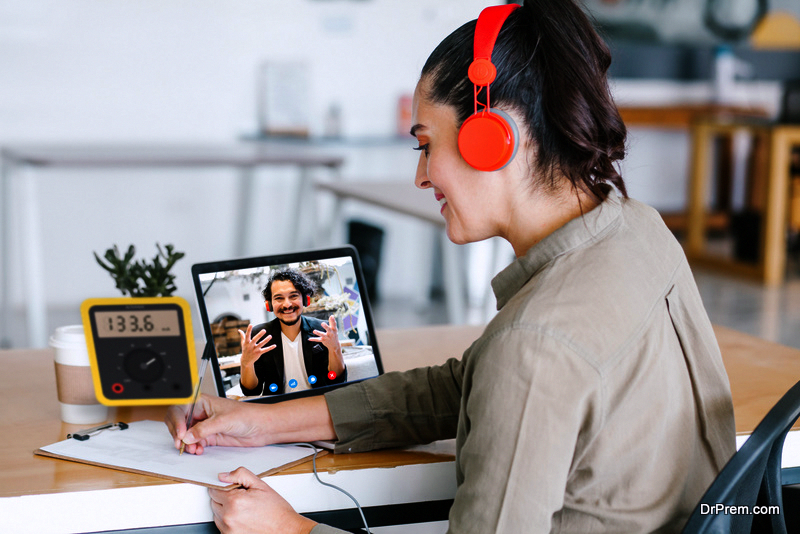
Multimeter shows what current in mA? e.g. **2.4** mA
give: **133.6** mA
